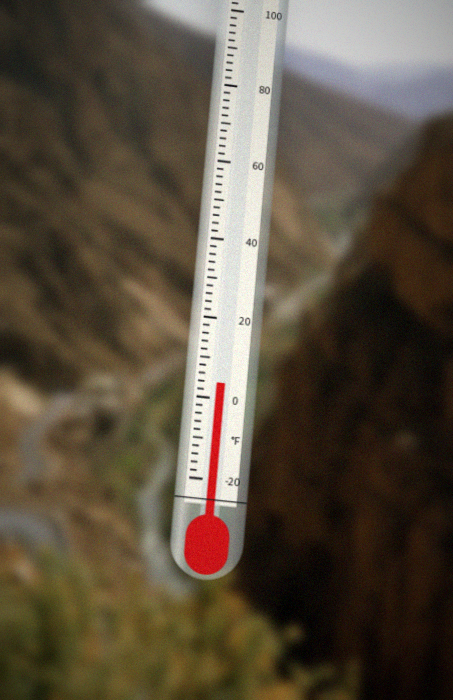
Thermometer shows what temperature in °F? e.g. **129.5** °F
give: **4** °F
